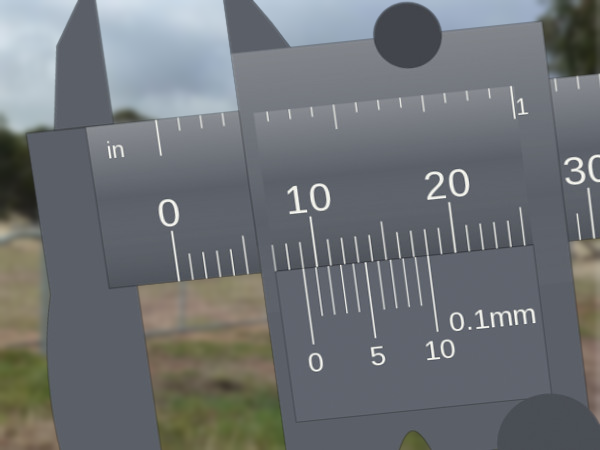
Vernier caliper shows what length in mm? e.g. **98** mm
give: **9.0** mm
